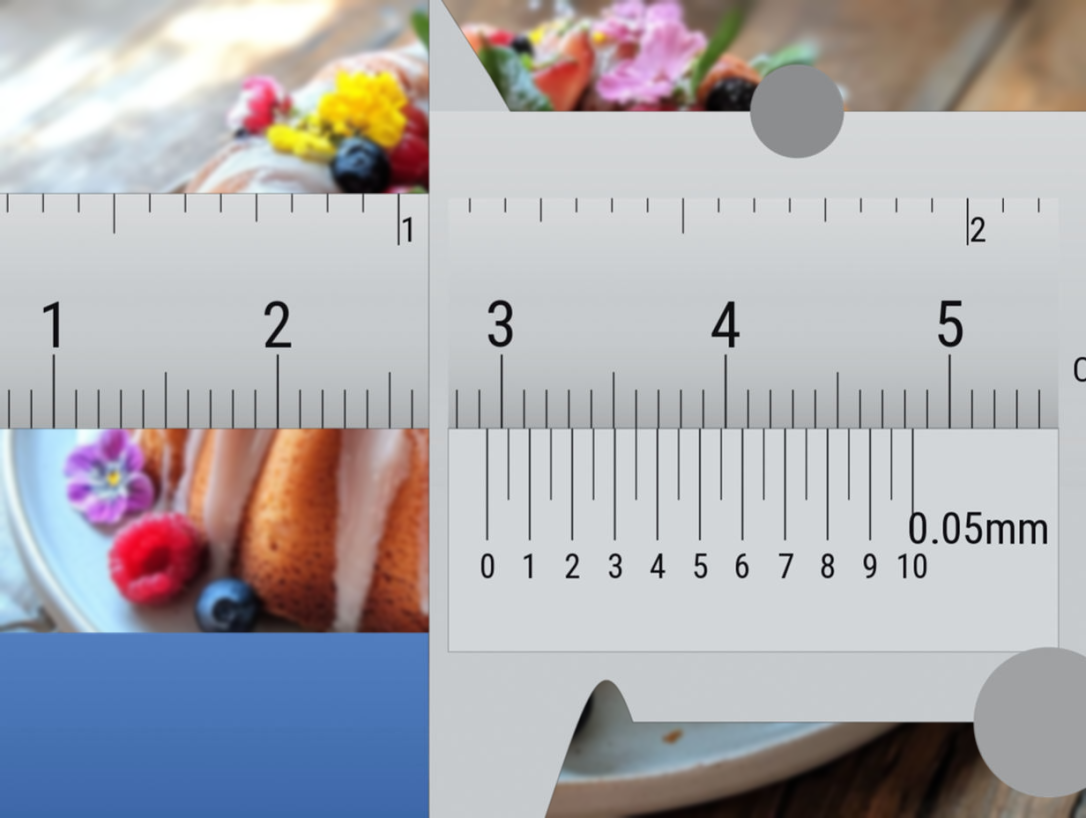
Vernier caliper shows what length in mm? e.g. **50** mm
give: **29.35** mm
